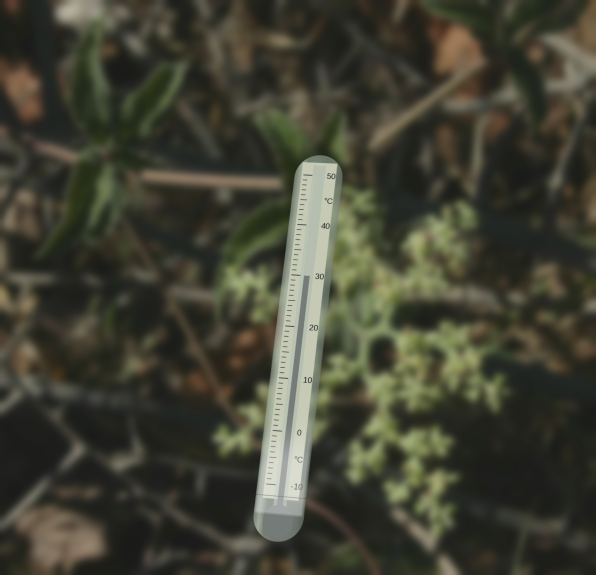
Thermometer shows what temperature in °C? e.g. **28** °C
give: **30** °C
